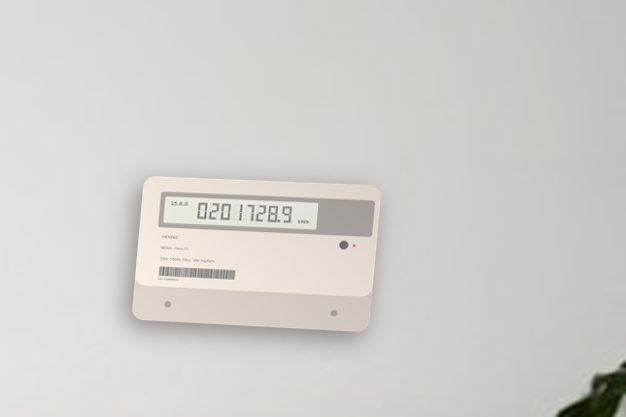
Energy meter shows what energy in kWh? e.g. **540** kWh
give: **201728.9** kWh
